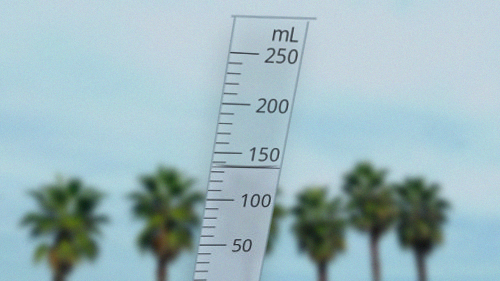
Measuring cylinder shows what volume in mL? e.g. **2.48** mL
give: **135** mL
